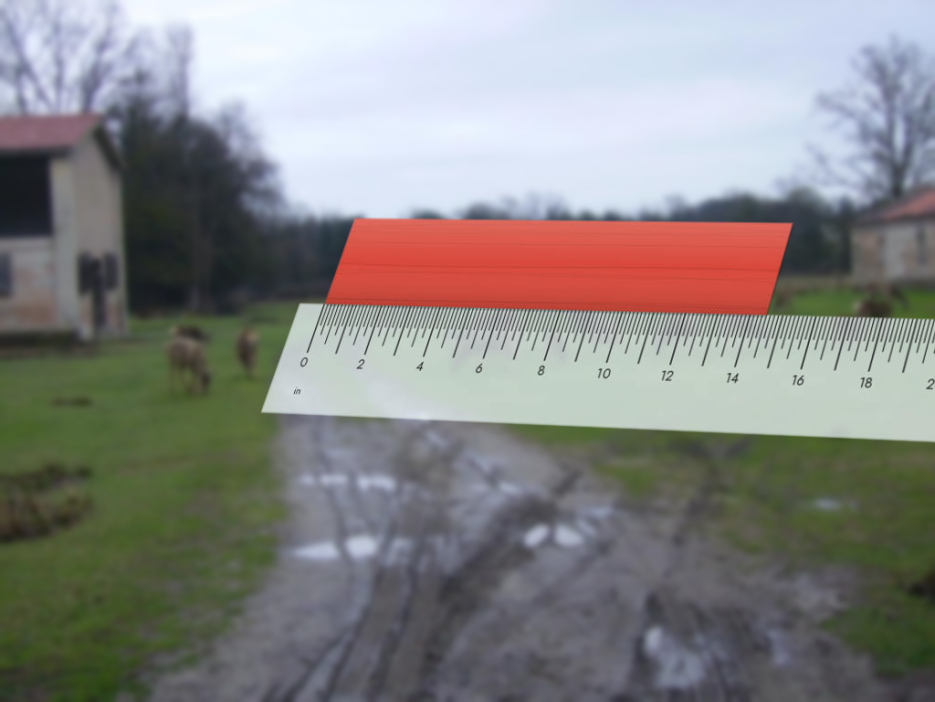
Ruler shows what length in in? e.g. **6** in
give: **14.5** in
